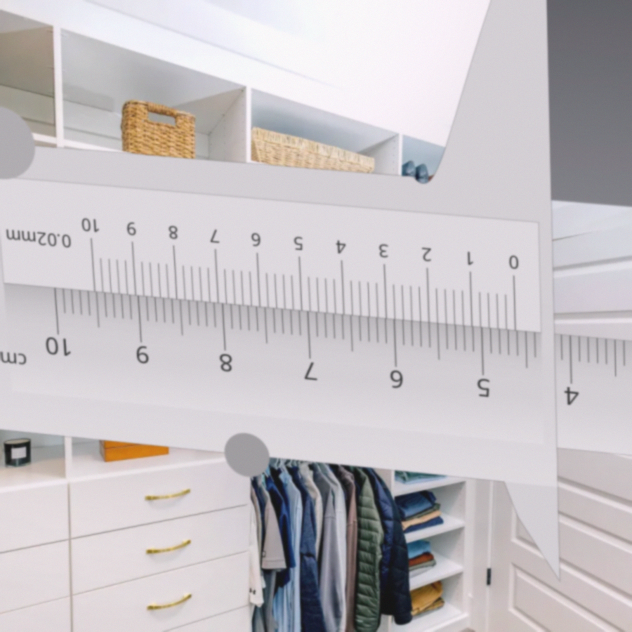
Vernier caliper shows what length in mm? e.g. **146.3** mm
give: **46.2** mm
